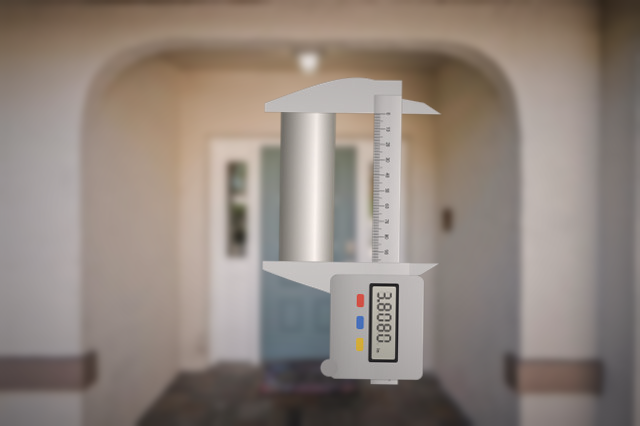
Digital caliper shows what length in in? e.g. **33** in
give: **3.8080** in
